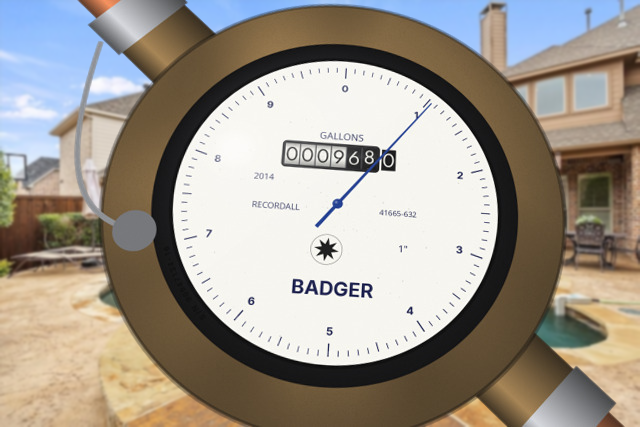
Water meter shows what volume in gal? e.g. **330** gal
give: **9681.0** gal
